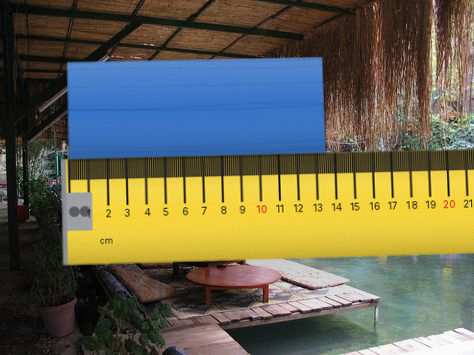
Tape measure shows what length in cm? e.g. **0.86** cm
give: **13.5** cm
